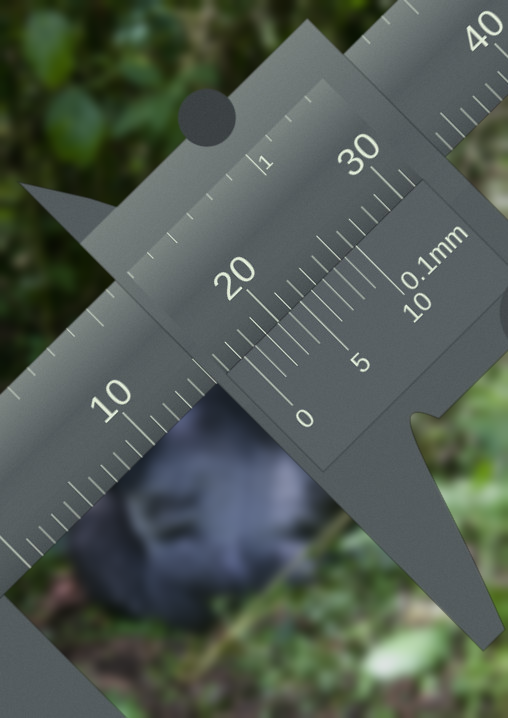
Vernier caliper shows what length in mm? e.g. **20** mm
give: **17.2** mm
